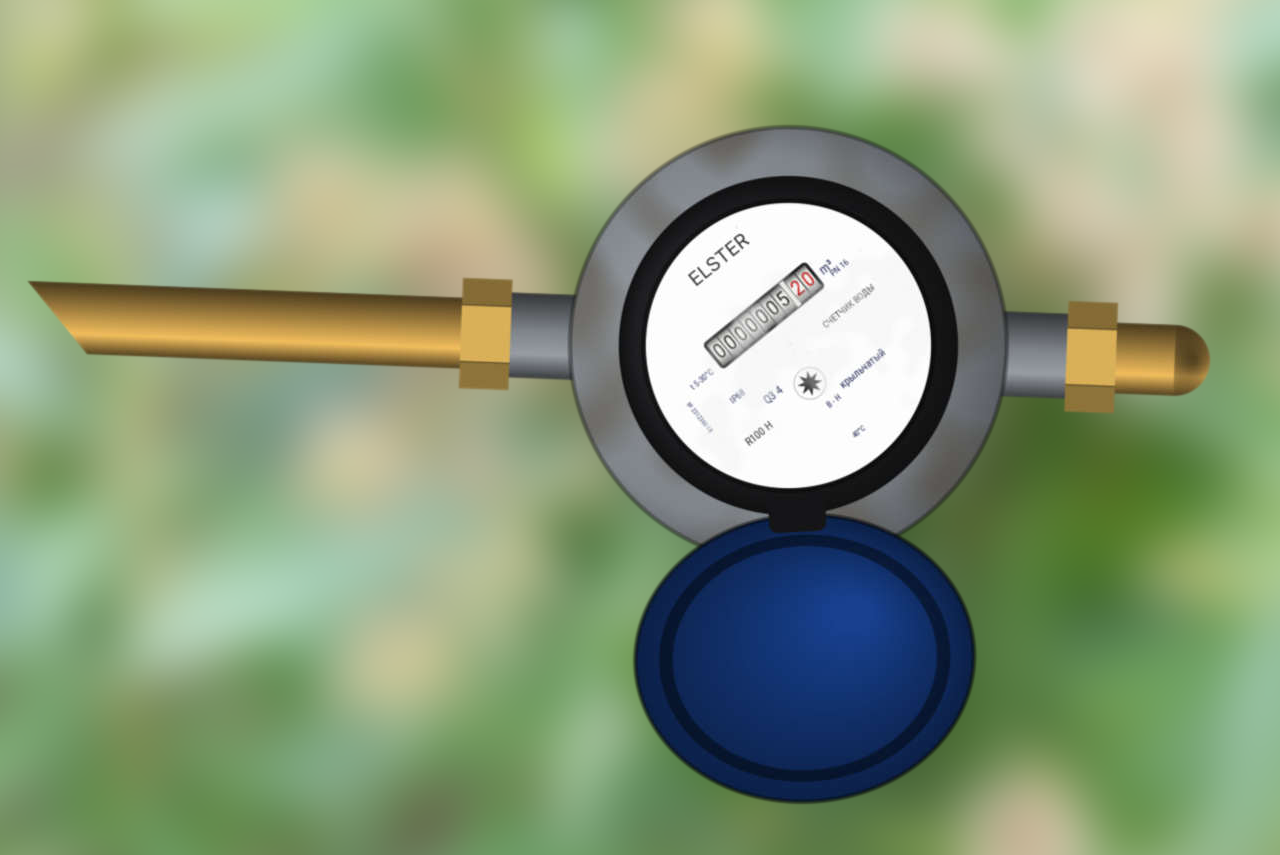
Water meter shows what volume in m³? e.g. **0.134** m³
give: **5.20** m³
